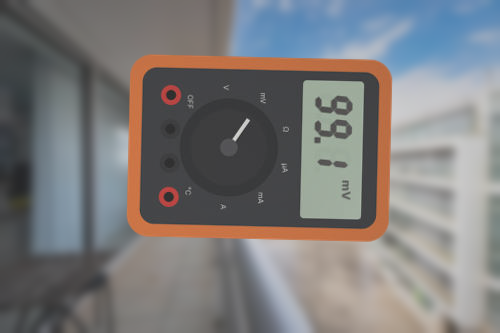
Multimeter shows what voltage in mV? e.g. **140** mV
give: **99.1** mV
